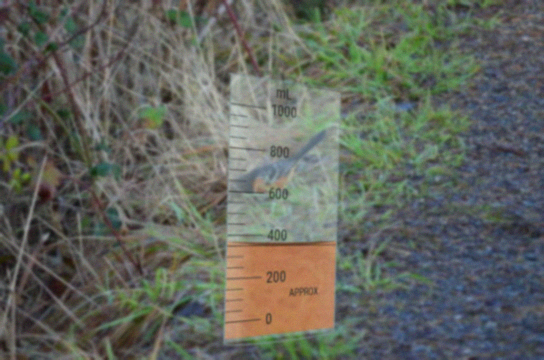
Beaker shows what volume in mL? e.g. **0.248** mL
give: **350** mL
